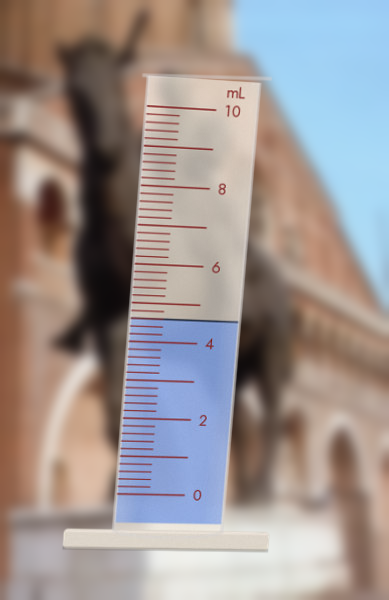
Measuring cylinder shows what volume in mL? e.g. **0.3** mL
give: **4.6** mL
